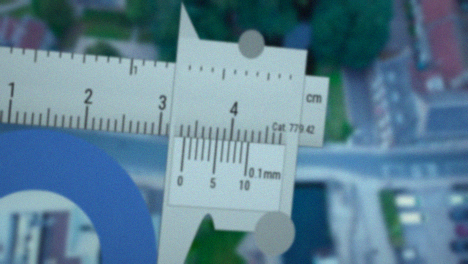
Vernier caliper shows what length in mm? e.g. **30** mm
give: **33.5** mm
